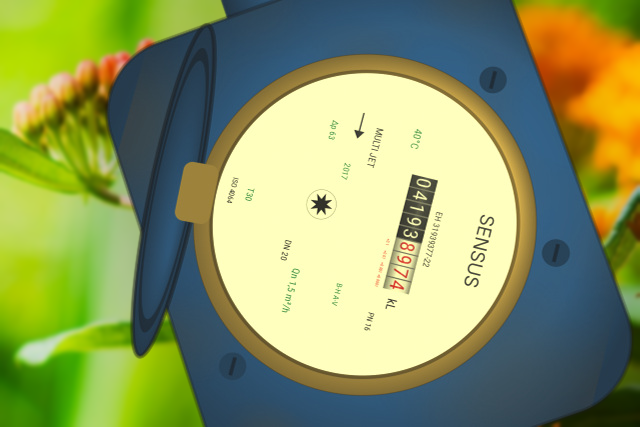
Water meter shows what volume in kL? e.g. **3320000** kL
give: **4193.8974** kL
